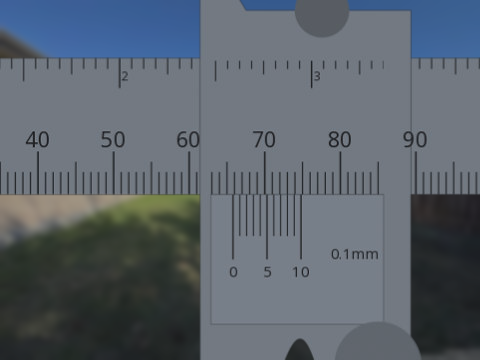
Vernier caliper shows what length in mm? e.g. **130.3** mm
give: **65.8** mm
